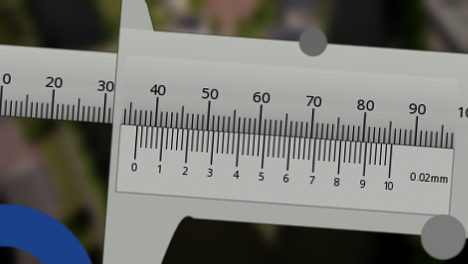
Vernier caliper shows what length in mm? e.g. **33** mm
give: **36.5** mm
